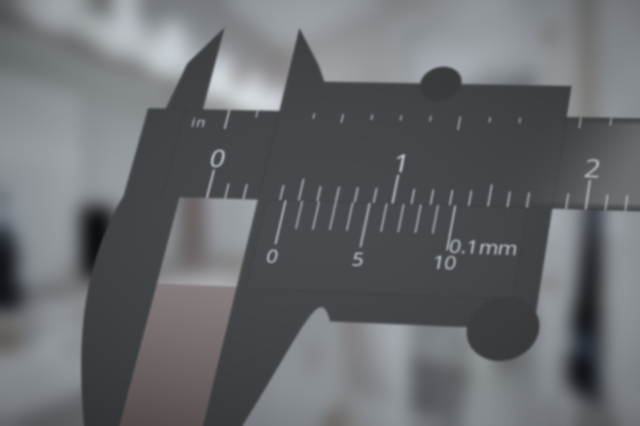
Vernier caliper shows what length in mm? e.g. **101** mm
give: **4.3** mm
